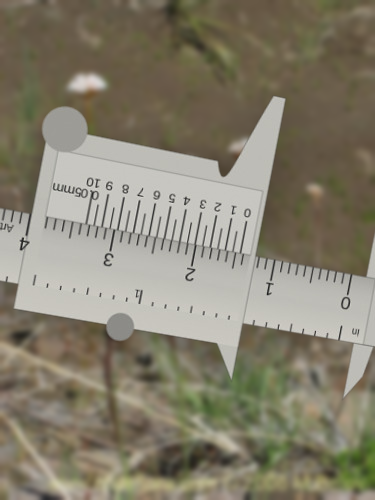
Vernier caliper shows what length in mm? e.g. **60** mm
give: **14.4** mm
